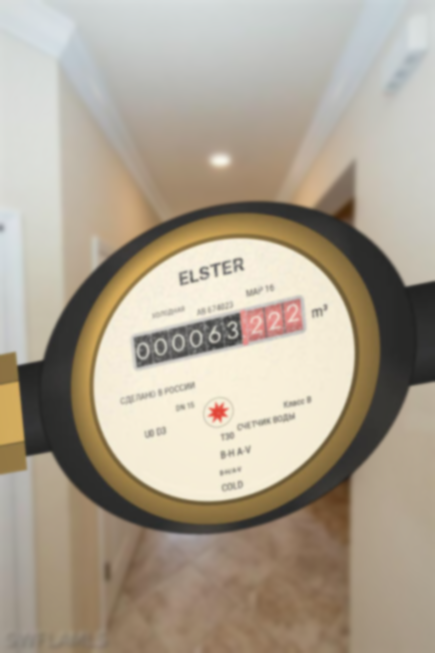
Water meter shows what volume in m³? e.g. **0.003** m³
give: **63.222** m³
